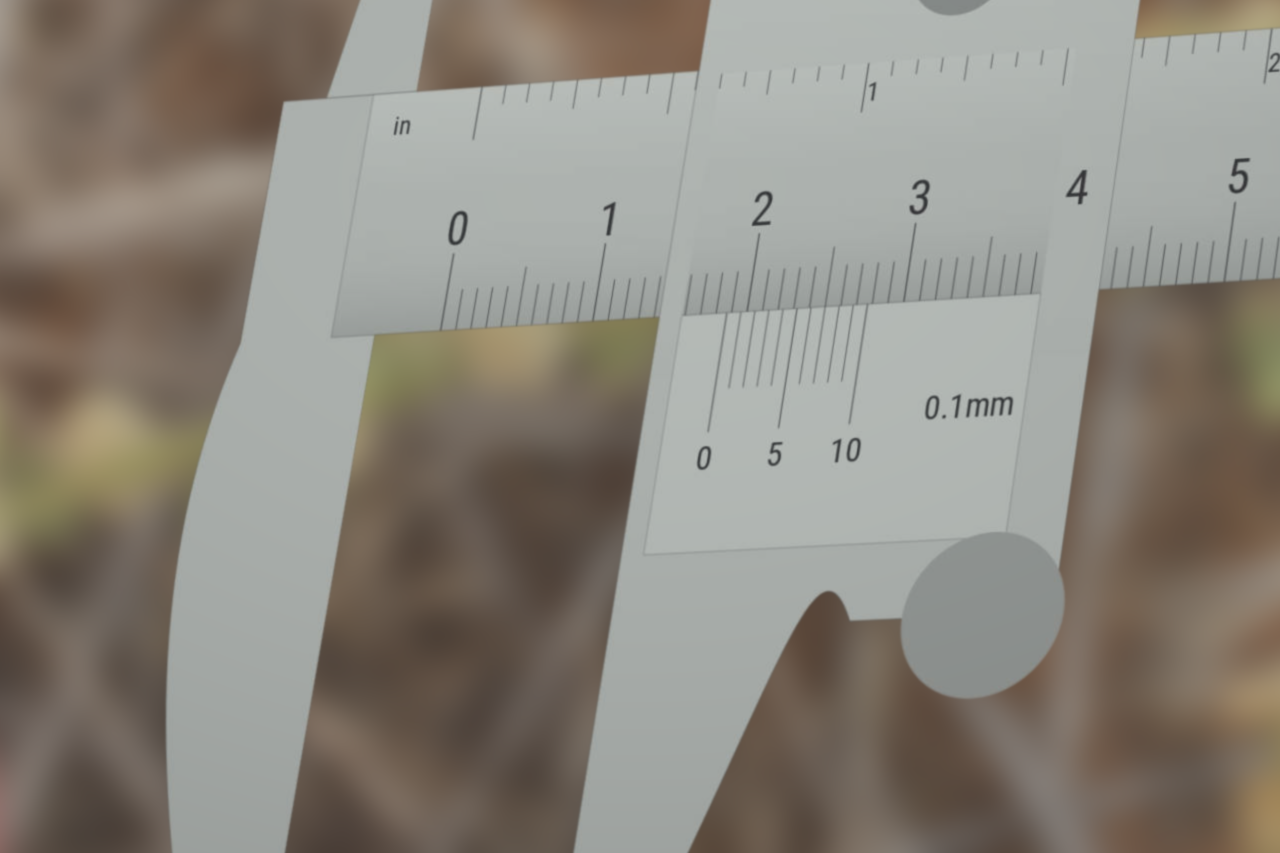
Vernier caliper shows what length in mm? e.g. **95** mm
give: **18.7** mm
